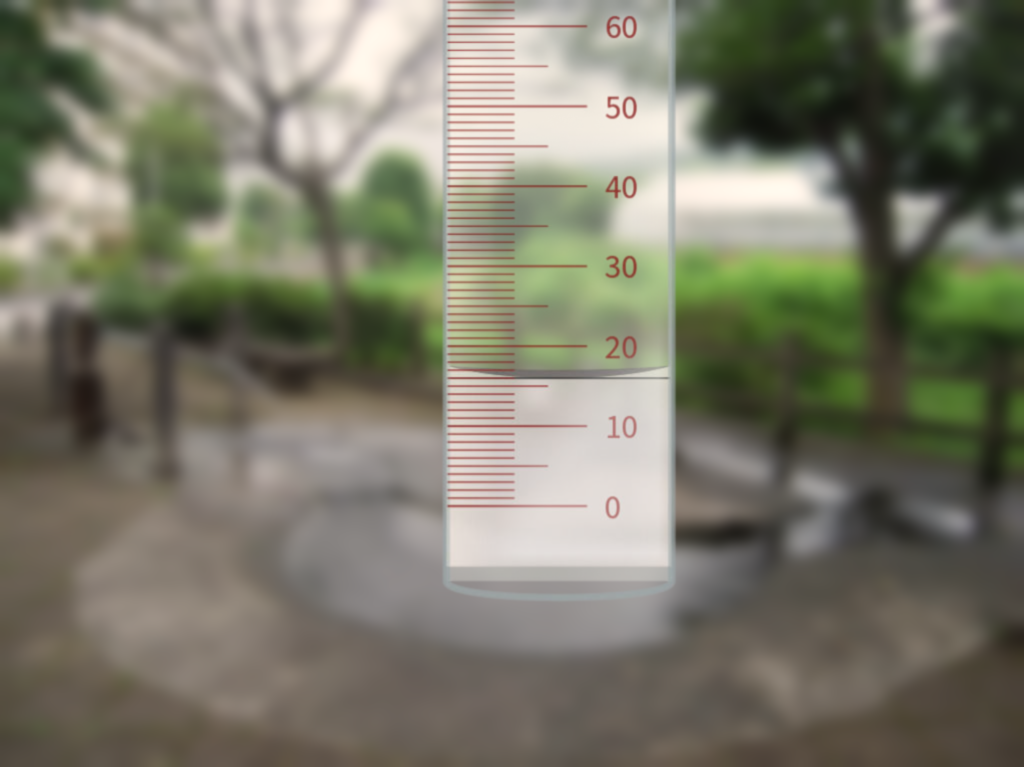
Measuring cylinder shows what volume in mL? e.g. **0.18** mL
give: **16** mL
